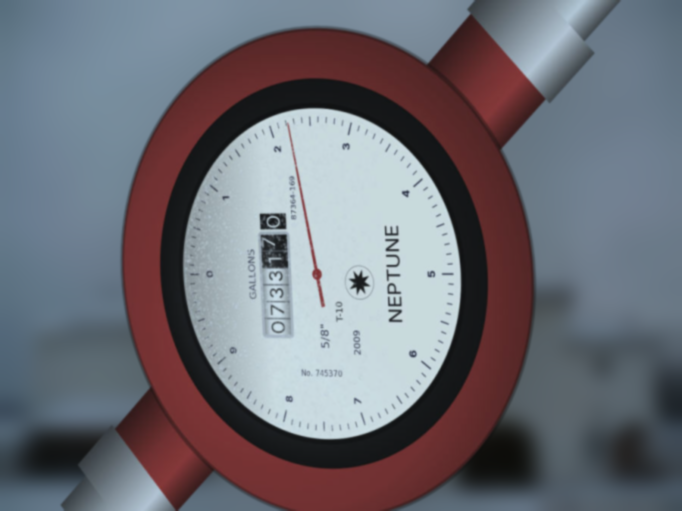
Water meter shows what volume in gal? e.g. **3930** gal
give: **733172.2** gal
